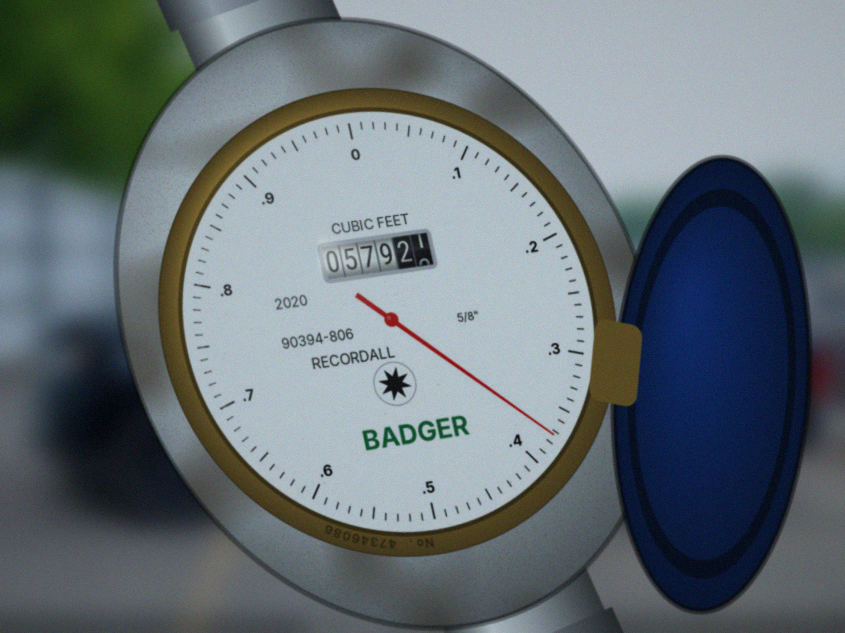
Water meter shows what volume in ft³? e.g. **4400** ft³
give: **57921.37** ft³
